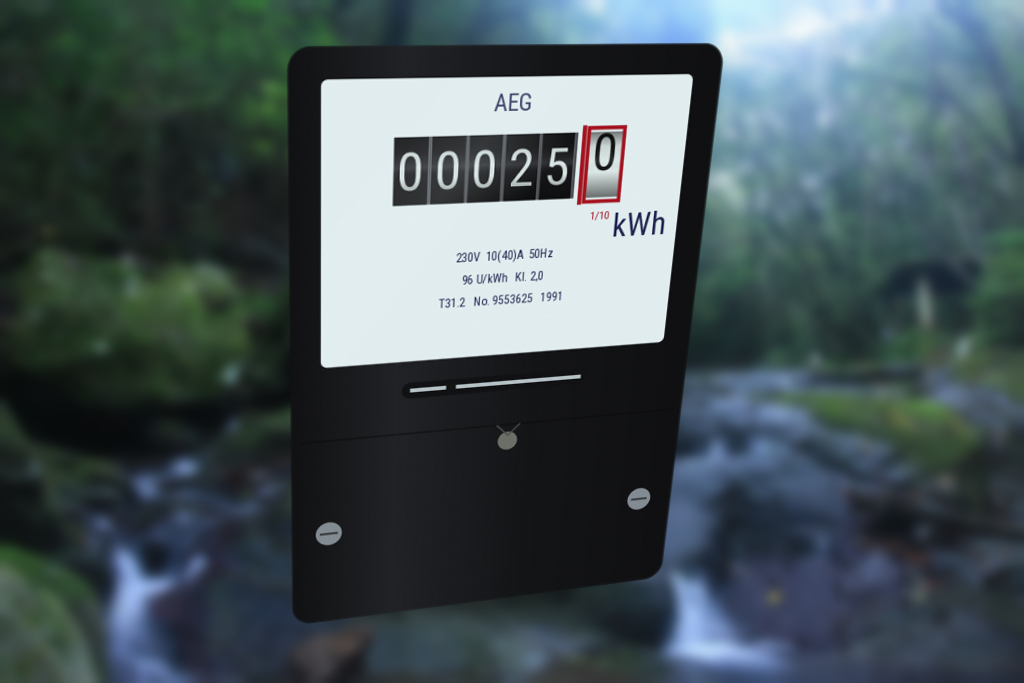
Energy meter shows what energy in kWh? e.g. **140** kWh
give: **25.0** kWh
